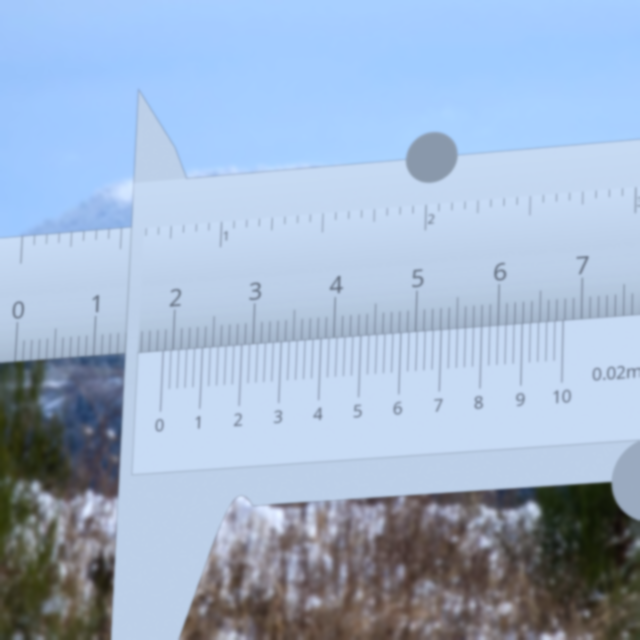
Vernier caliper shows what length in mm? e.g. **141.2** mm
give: **18.8** mm
